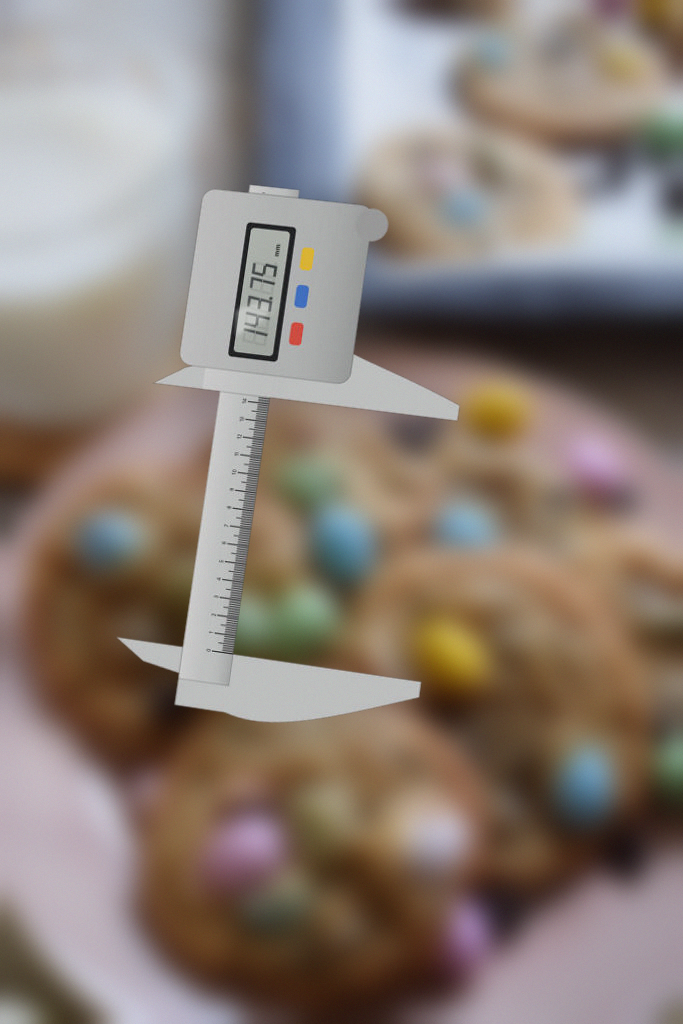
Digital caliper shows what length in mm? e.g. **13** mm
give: **143.75** mm
